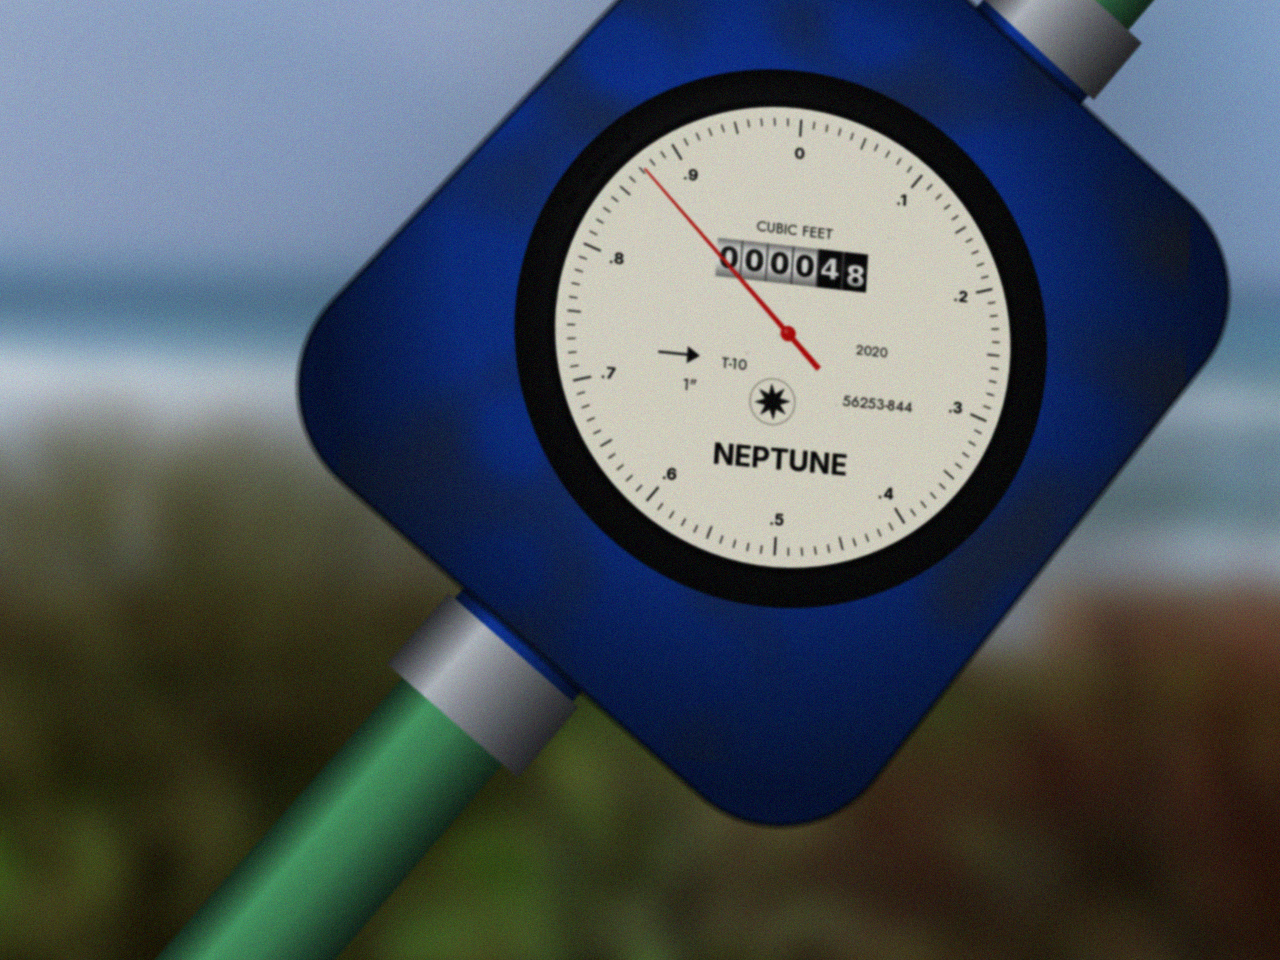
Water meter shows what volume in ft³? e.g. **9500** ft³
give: **47.87** ft³
